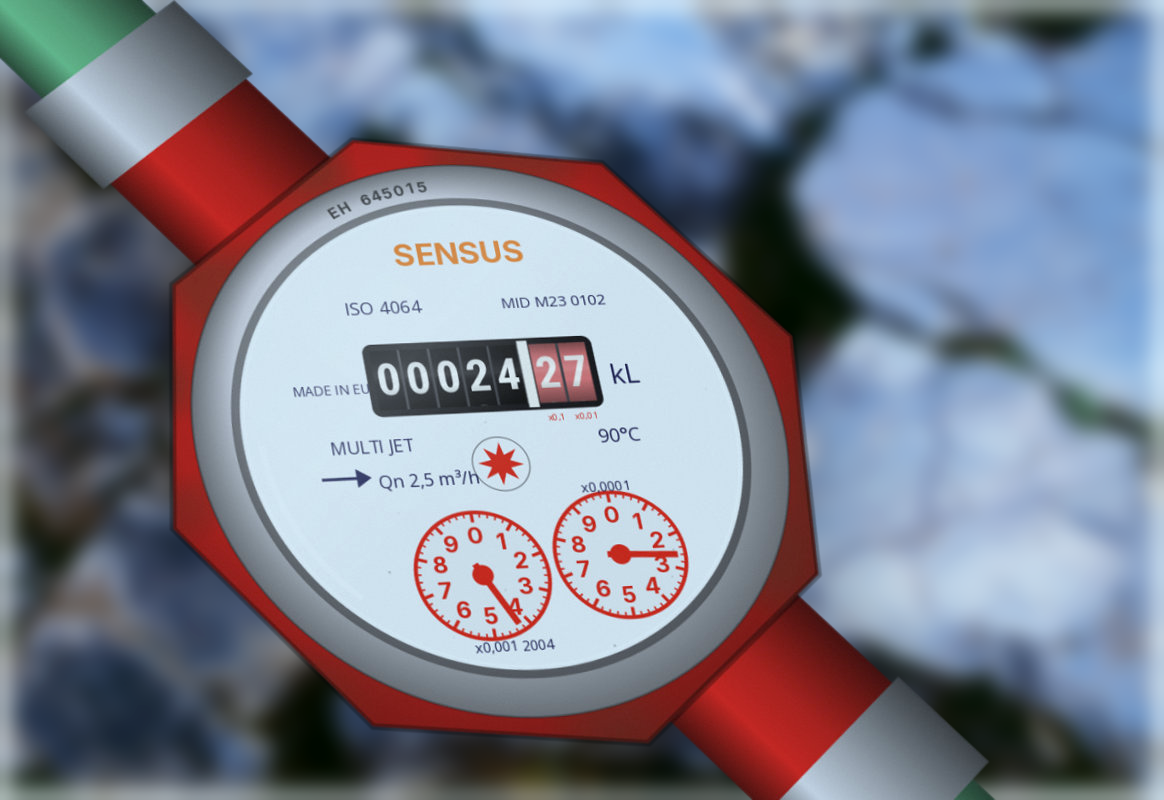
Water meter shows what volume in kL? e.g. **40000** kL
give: **24.2742** kL
